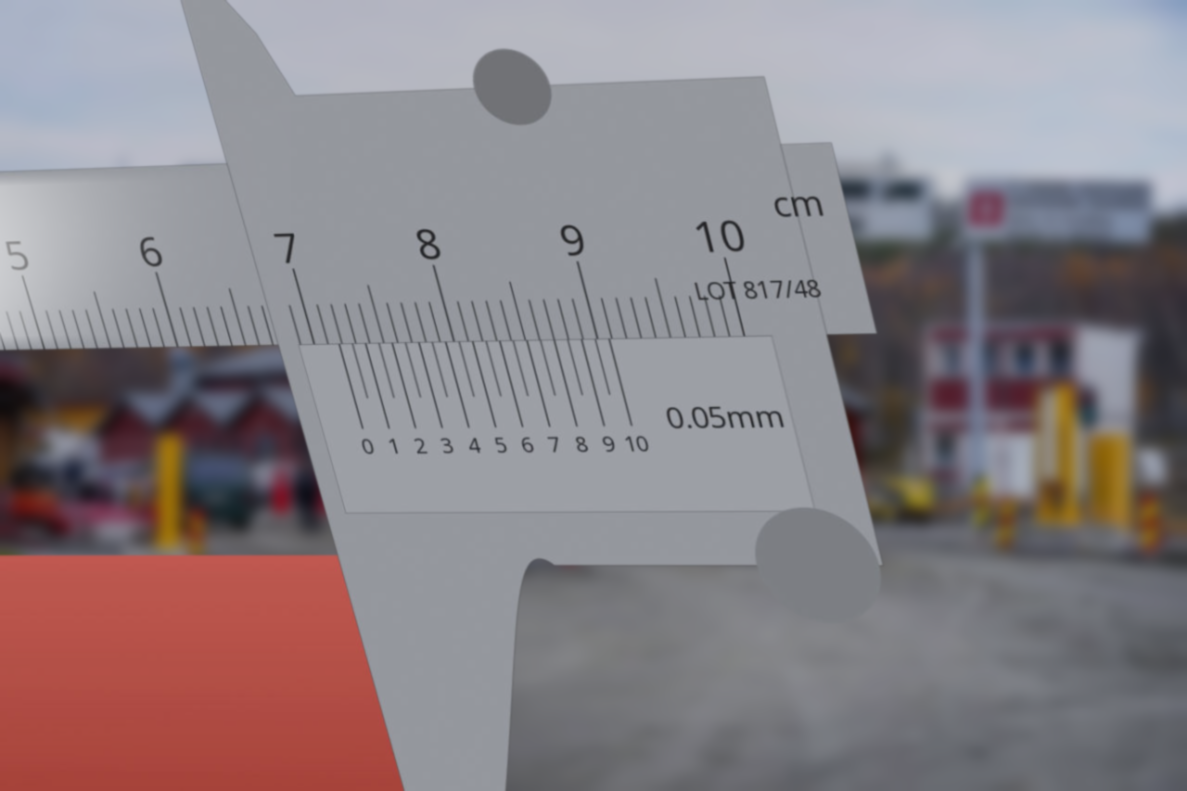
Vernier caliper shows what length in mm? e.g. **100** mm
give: **71.8** mm
